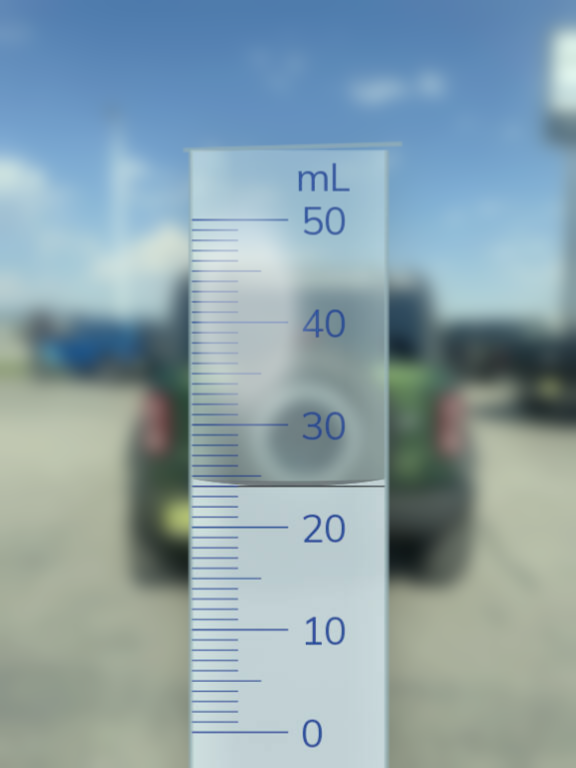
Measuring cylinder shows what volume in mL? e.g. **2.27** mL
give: **24** mL
